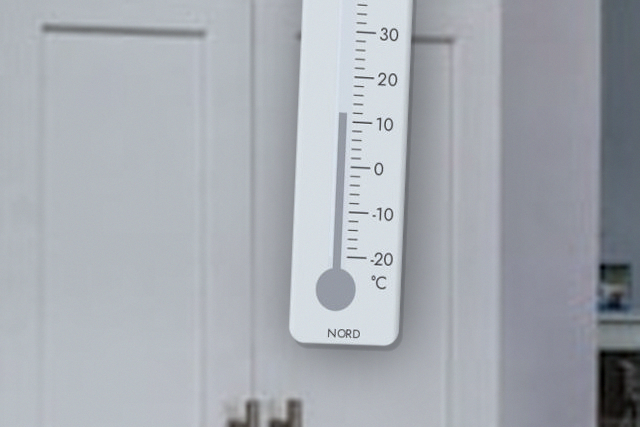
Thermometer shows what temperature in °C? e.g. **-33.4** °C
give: **12** °C
